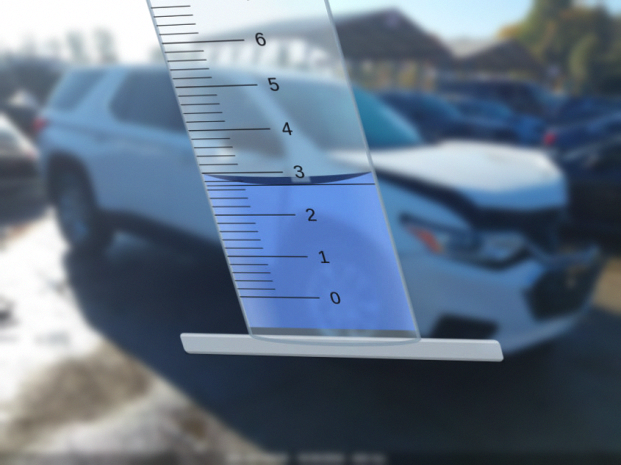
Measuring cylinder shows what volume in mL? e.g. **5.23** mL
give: **2.7** mL
